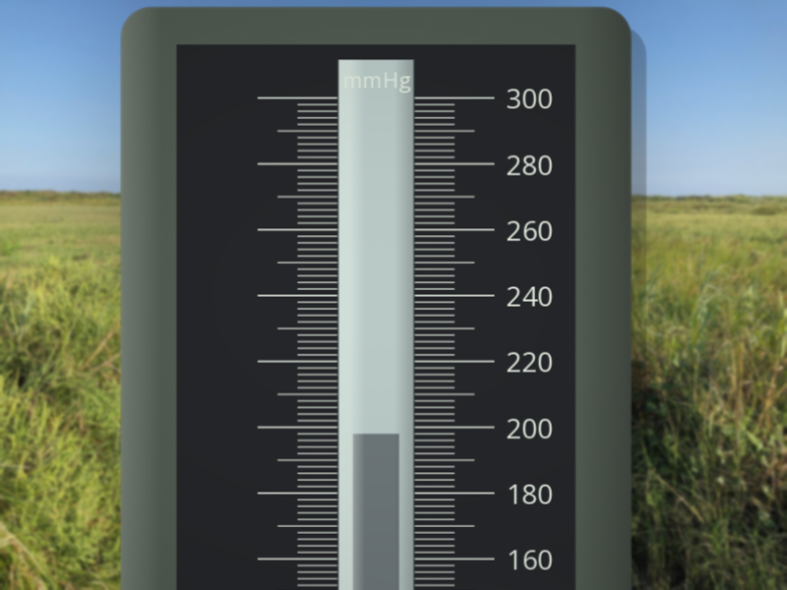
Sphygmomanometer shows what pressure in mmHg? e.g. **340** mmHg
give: **198** mmHg
